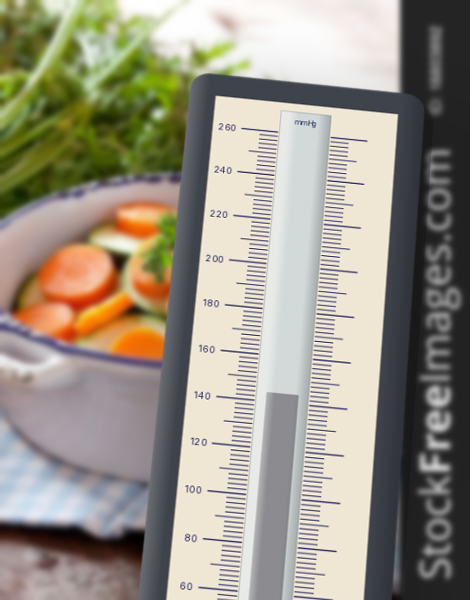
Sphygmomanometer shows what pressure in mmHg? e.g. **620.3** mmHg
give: **144** mmHg
